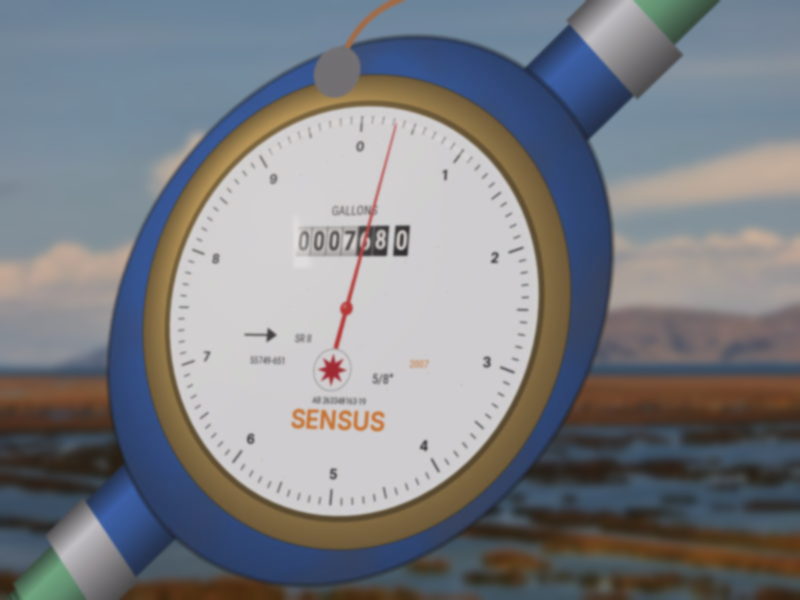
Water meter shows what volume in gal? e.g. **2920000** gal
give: **7680.3** gal
